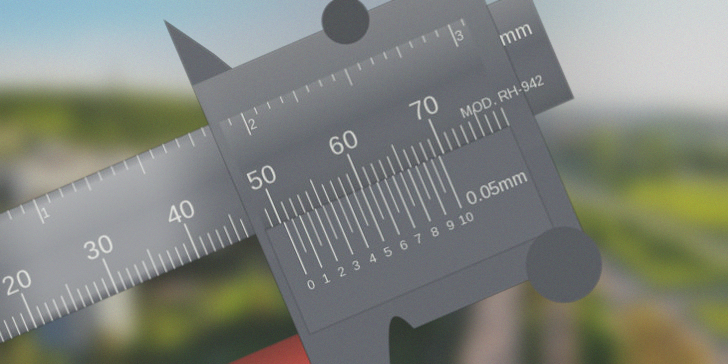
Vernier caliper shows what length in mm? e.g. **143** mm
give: **50.4** mm
